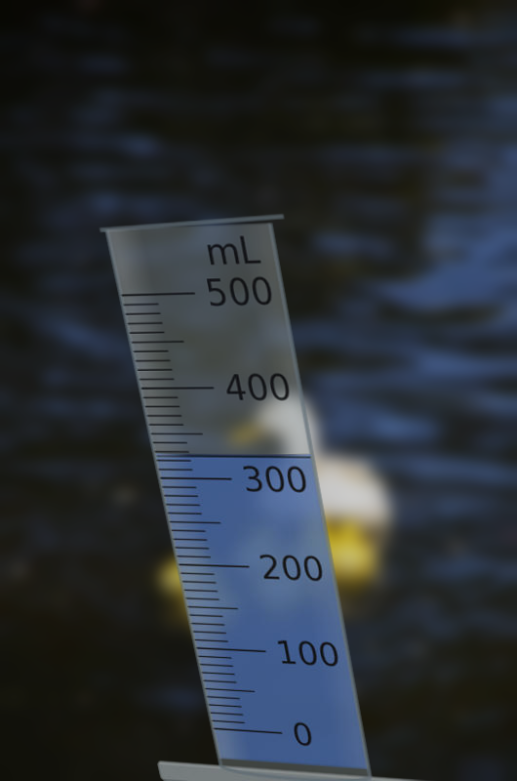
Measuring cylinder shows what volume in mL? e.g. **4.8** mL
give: **325** mL
